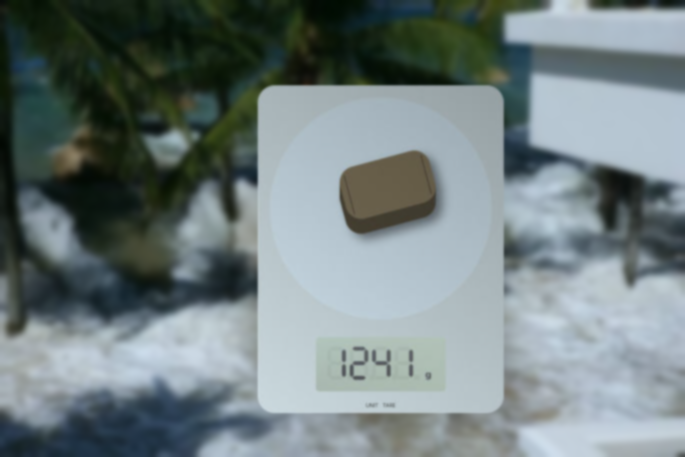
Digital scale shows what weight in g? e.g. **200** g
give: **1241** g
